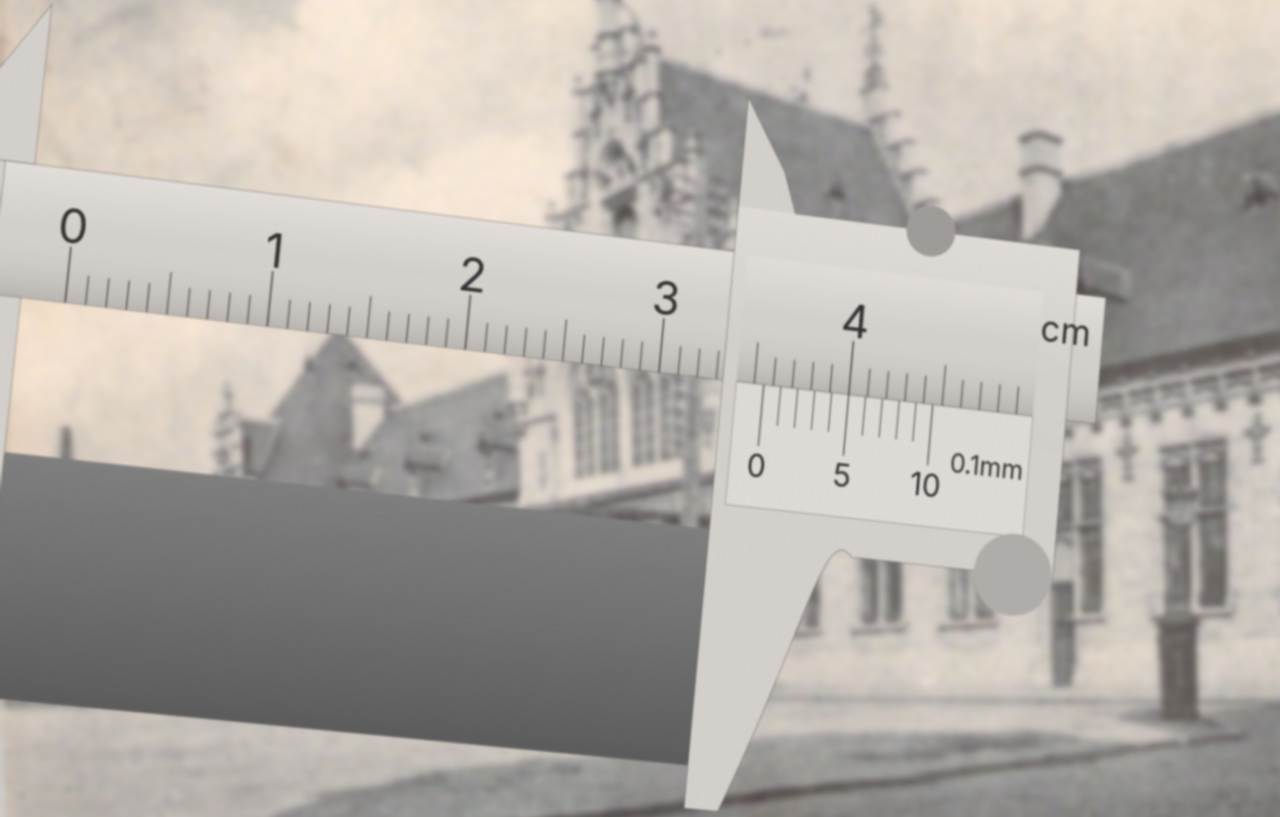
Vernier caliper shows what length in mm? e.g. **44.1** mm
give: **35.5** mm
